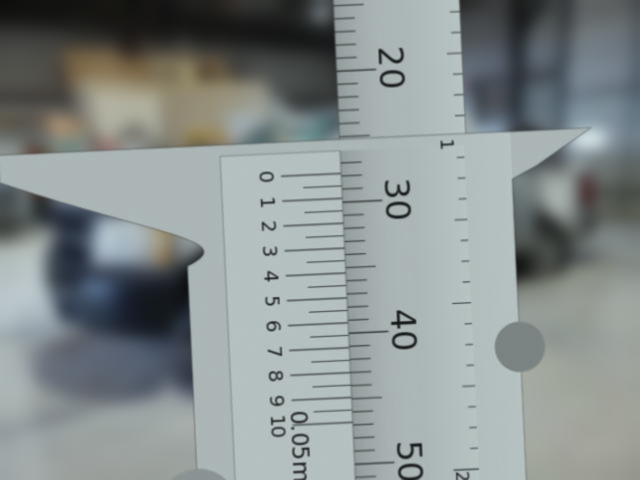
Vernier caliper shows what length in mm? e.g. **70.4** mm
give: **27.8** mm
